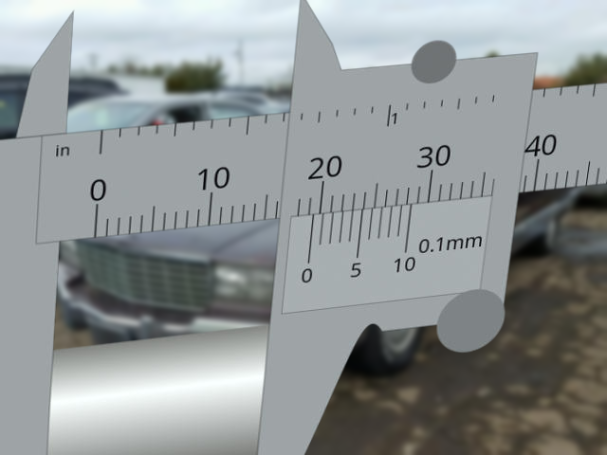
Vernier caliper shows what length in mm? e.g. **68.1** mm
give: **19.4** mm
